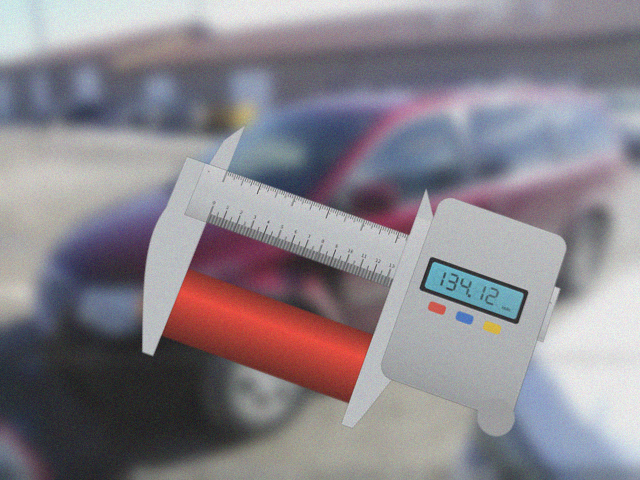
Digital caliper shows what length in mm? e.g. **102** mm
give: **134.12** mm
